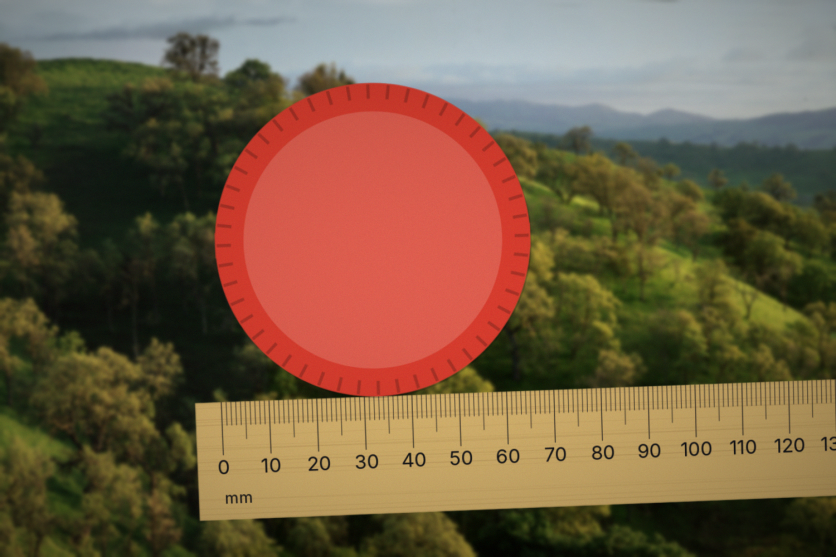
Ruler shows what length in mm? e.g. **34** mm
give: **66** mm
